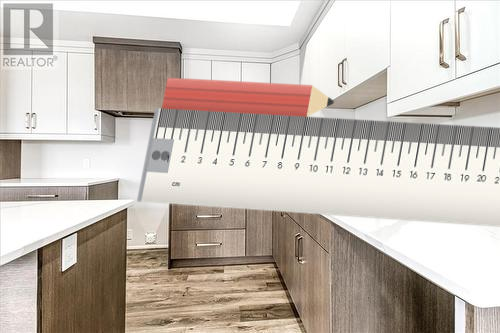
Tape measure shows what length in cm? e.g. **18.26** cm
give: **10.5** cm
